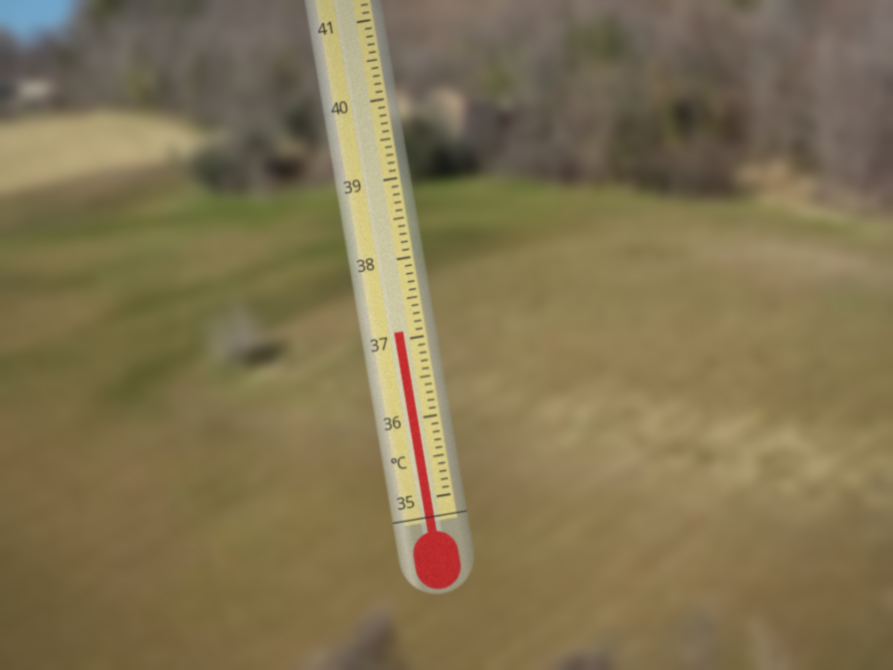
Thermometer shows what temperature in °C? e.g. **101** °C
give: **37.1** °C
